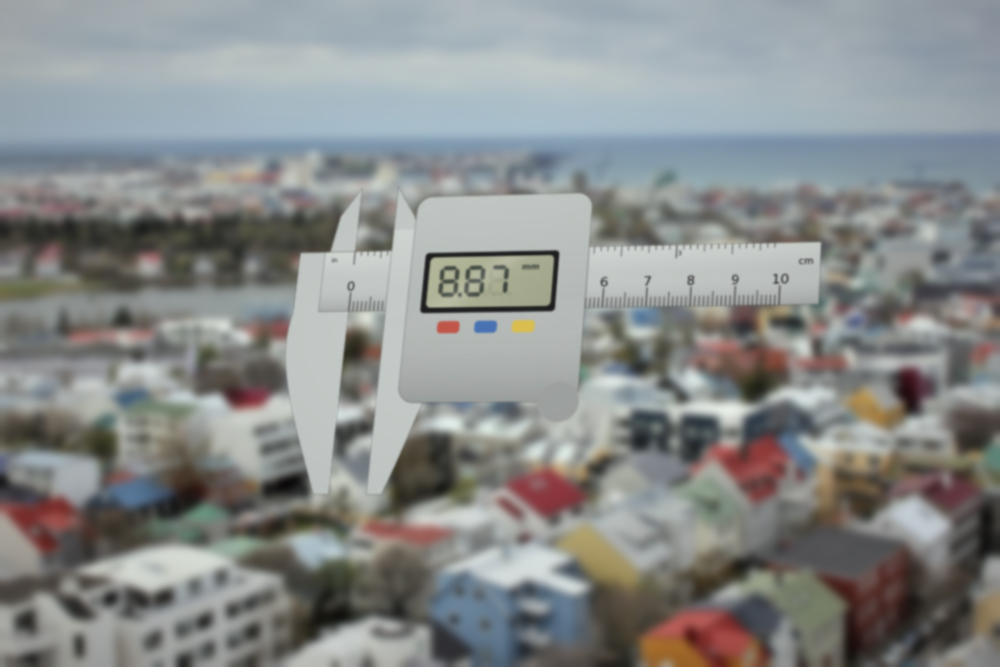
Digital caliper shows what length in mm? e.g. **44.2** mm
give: **8.87** mm
